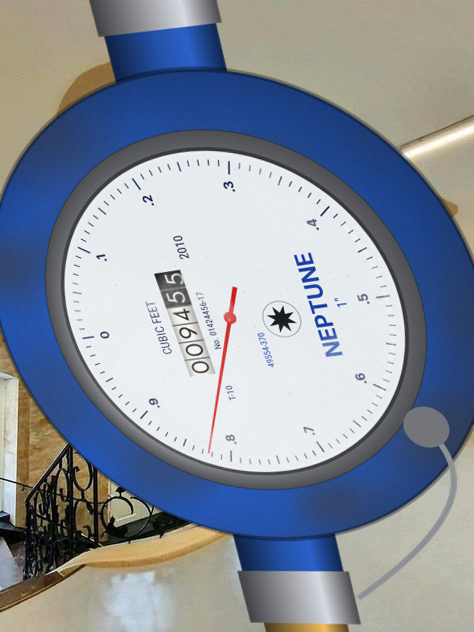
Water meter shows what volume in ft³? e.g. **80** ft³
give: **9454.82** ft³
